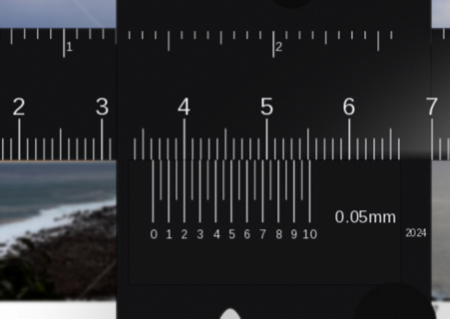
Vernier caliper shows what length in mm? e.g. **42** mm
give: **36.2** mm
